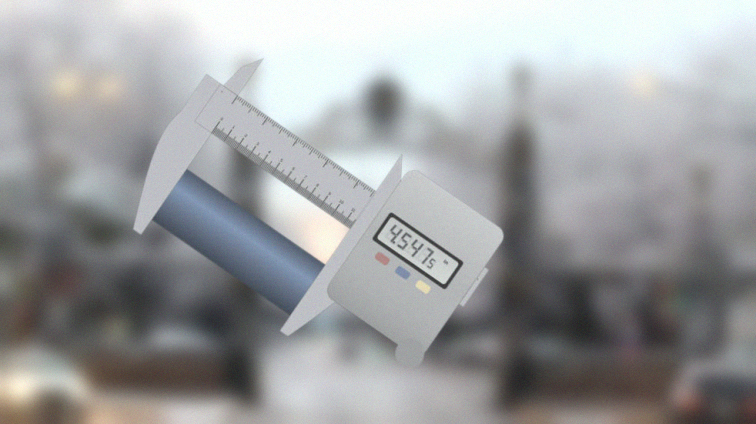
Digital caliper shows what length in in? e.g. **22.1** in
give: **4.5475** in
